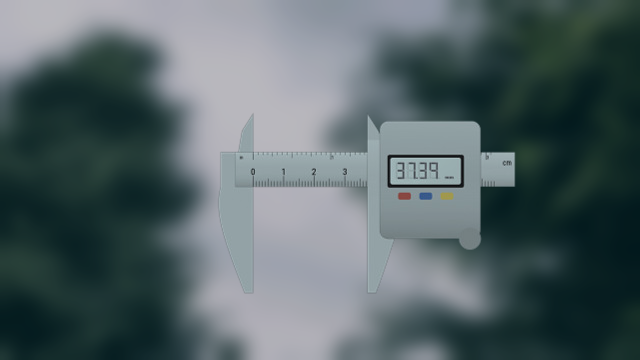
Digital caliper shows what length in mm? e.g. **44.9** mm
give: **37.39** mm
